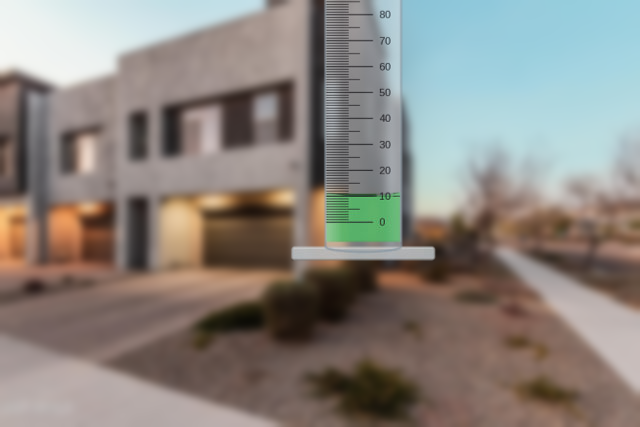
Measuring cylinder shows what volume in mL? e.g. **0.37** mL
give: **10** mL
